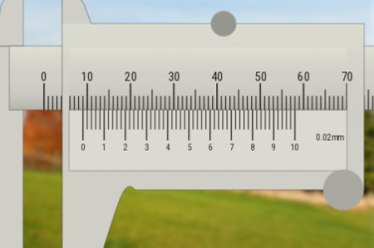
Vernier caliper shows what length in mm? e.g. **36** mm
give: **9.0** mm
